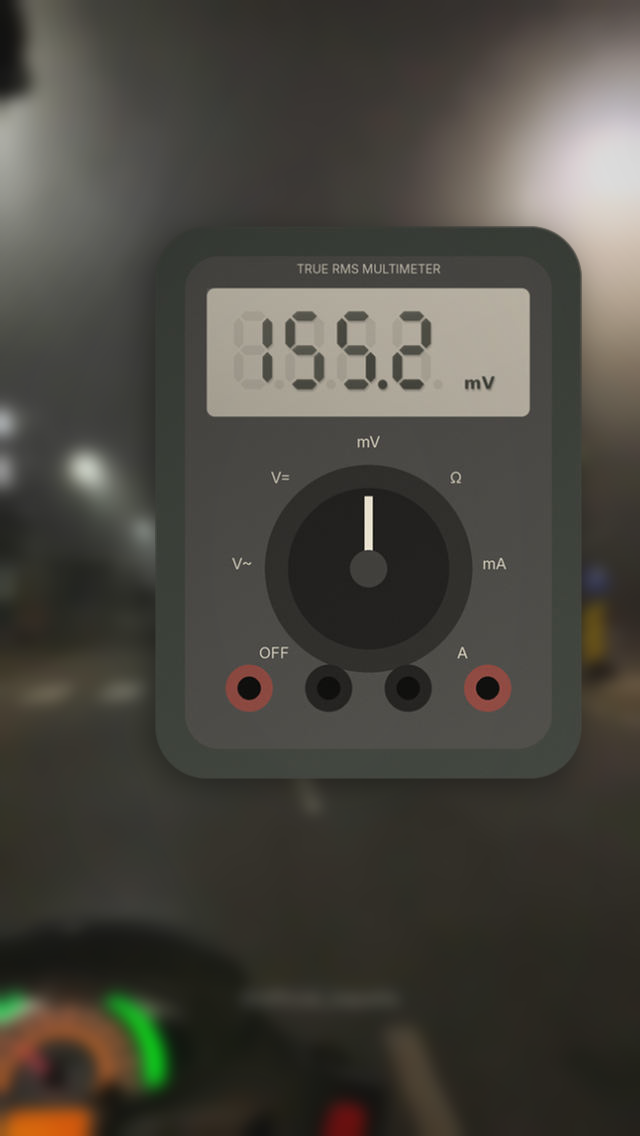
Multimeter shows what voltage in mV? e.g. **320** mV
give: **155.2** mV
